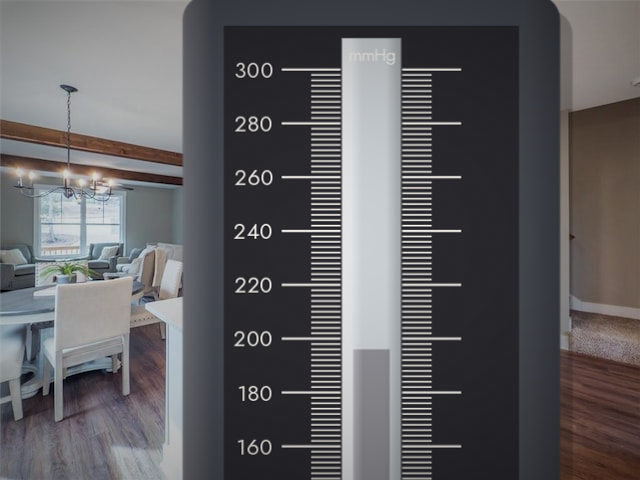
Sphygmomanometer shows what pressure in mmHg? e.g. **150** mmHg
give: **196** mmHg
